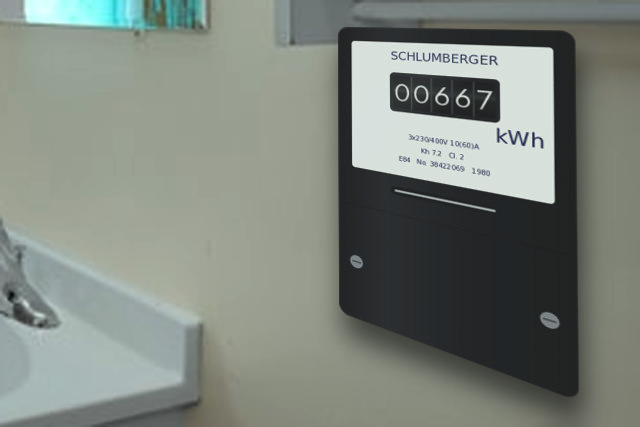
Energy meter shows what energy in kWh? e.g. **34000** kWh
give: **667** kWh
